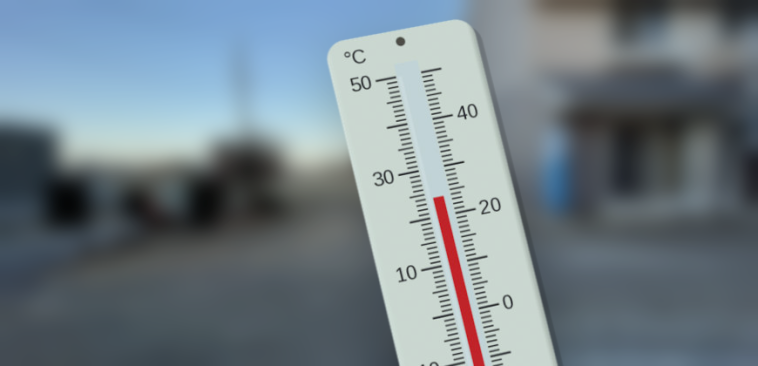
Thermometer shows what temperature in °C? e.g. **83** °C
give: **24** °C
